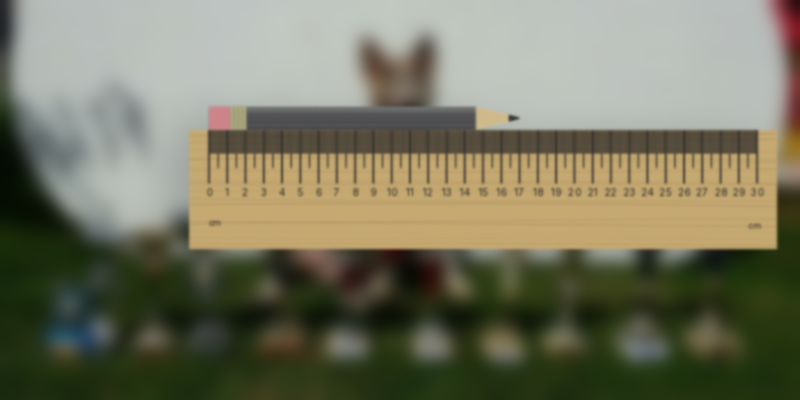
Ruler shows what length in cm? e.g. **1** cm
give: **17** cm
